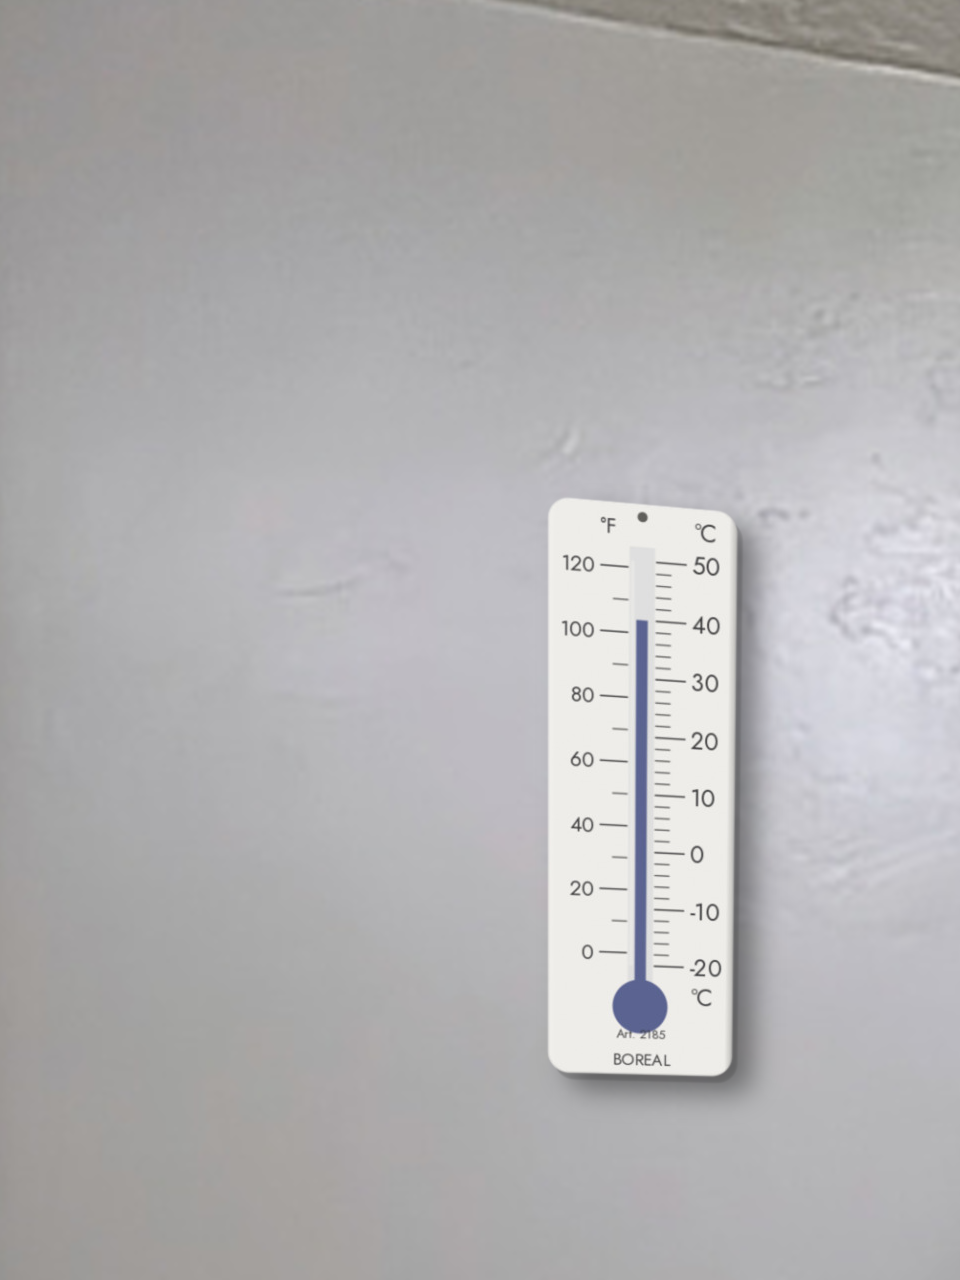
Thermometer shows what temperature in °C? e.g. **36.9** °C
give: **40** °C
